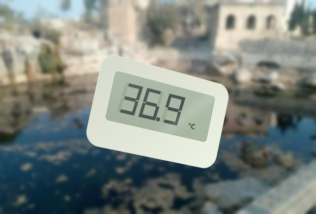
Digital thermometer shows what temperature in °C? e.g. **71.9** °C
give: **36.9** °C
